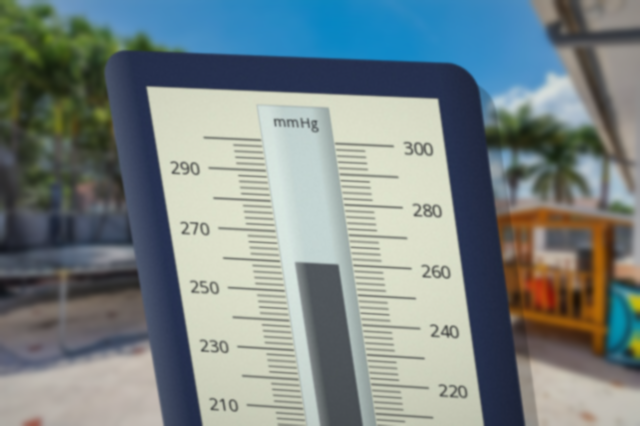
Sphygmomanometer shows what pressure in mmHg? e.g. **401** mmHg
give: **260** mmHg
